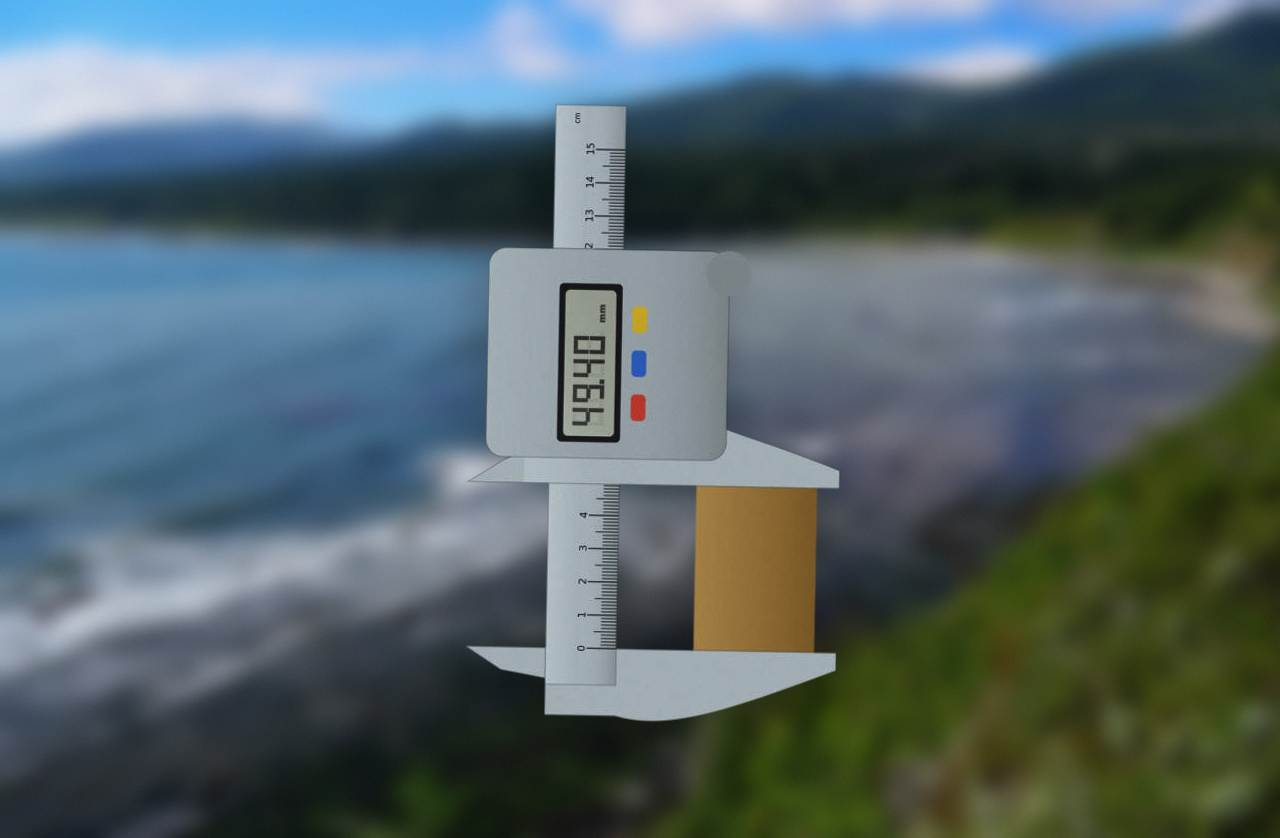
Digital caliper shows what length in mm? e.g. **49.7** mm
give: **49.40** mm
